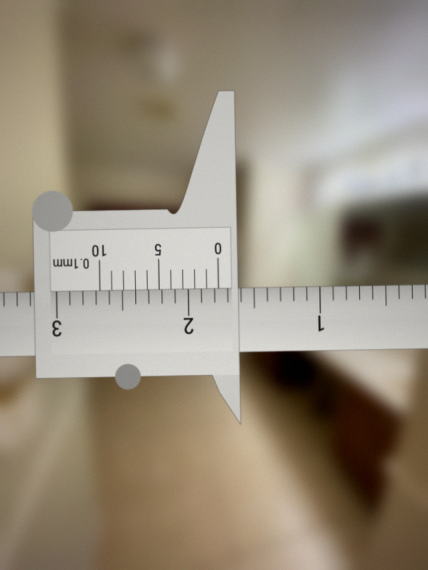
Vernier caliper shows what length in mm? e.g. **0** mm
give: **17.7** mm
